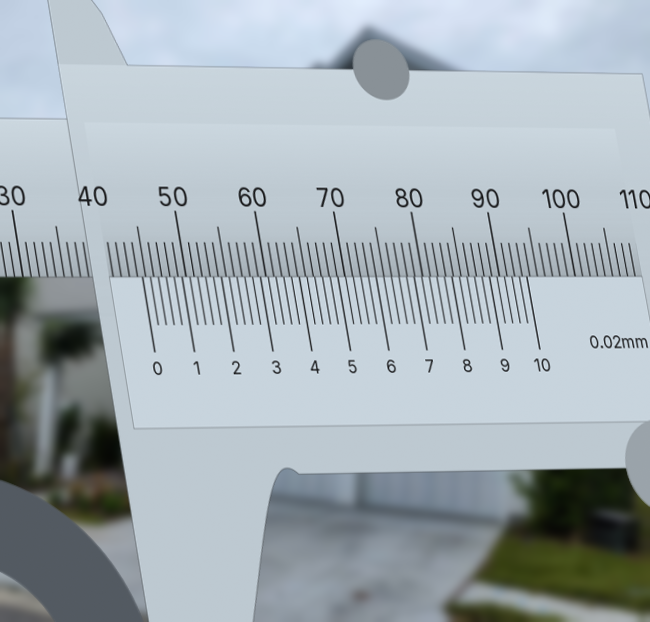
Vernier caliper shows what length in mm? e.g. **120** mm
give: **44.6** mm
